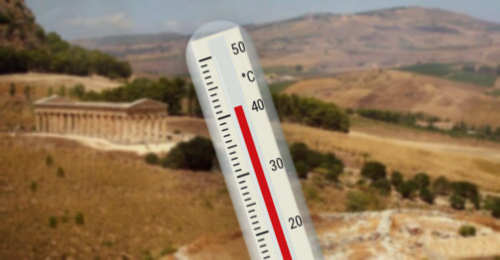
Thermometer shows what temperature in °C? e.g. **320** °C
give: **41** °C
